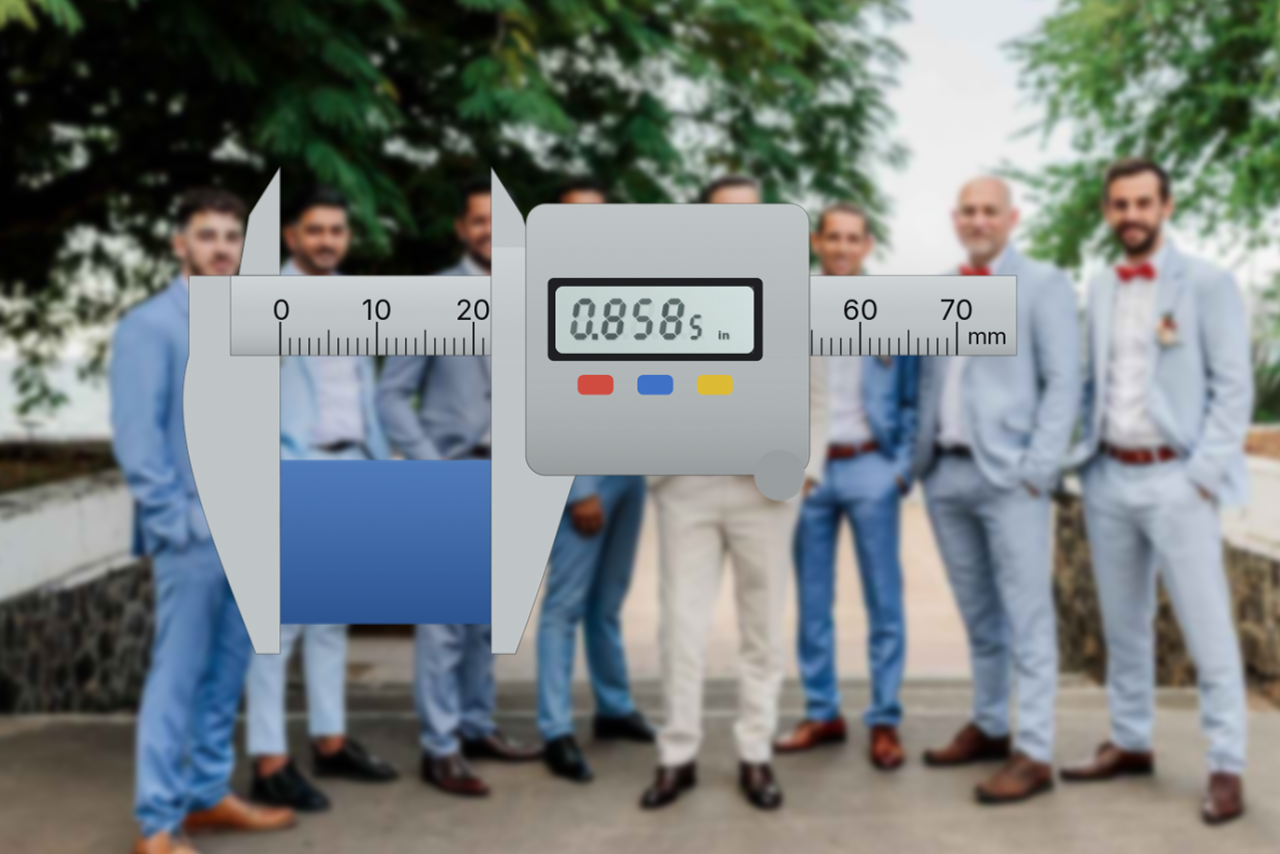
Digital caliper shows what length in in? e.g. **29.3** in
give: **0.8585** in
